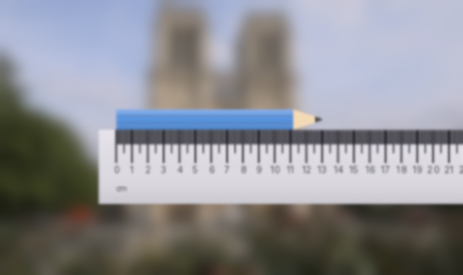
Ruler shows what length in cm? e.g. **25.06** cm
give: **13** cm
